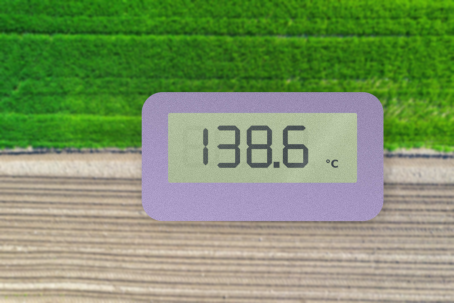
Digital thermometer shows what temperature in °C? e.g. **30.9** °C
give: **138.6** °C
